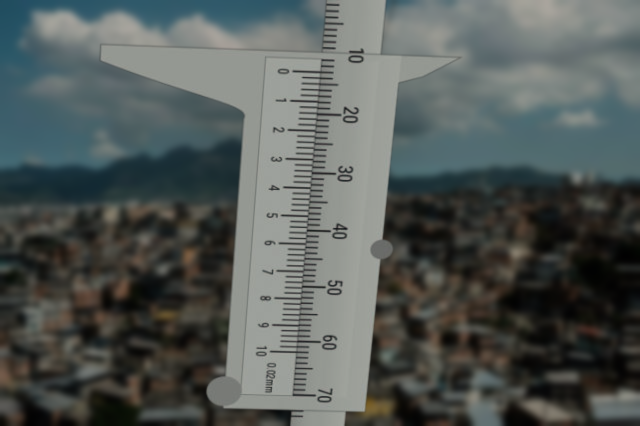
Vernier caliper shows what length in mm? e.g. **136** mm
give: **13.0** mm
